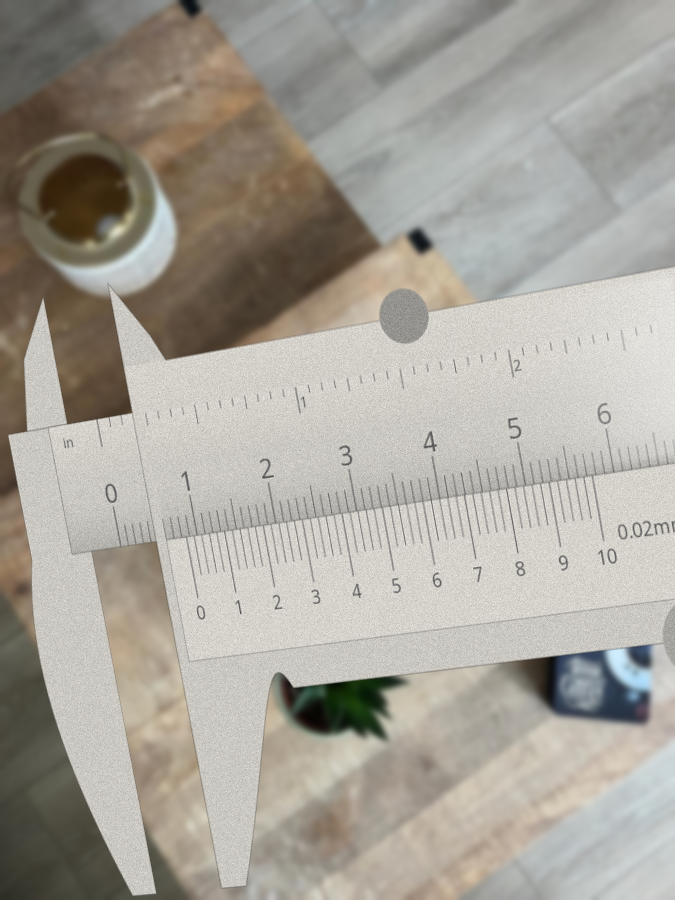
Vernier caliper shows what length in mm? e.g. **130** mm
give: **8.6** mm
